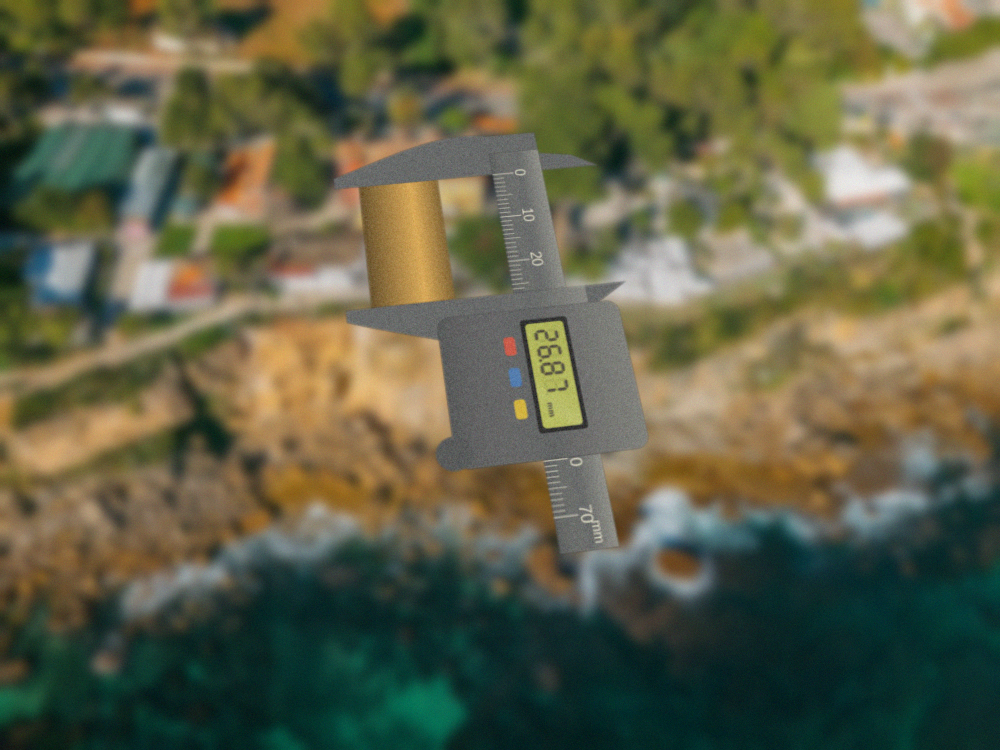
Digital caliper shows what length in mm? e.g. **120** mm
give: **26.87** mm
